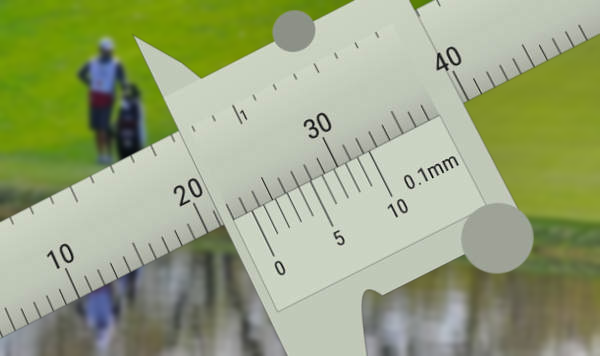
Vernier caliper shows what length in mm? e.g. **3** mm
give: **23.4** mm
